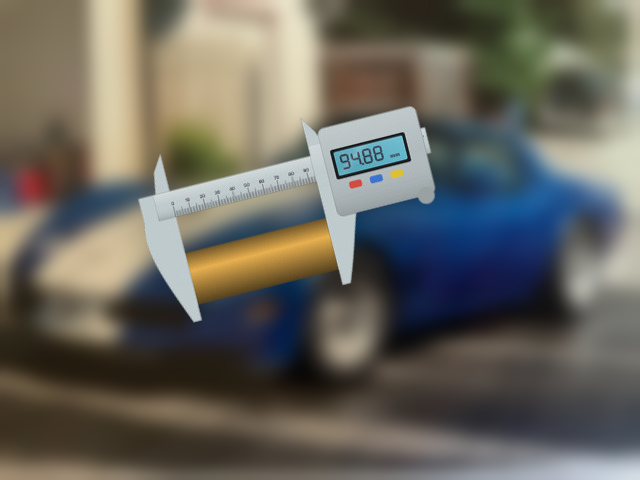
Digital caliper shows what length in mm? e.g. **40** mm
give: **94.88** mm
